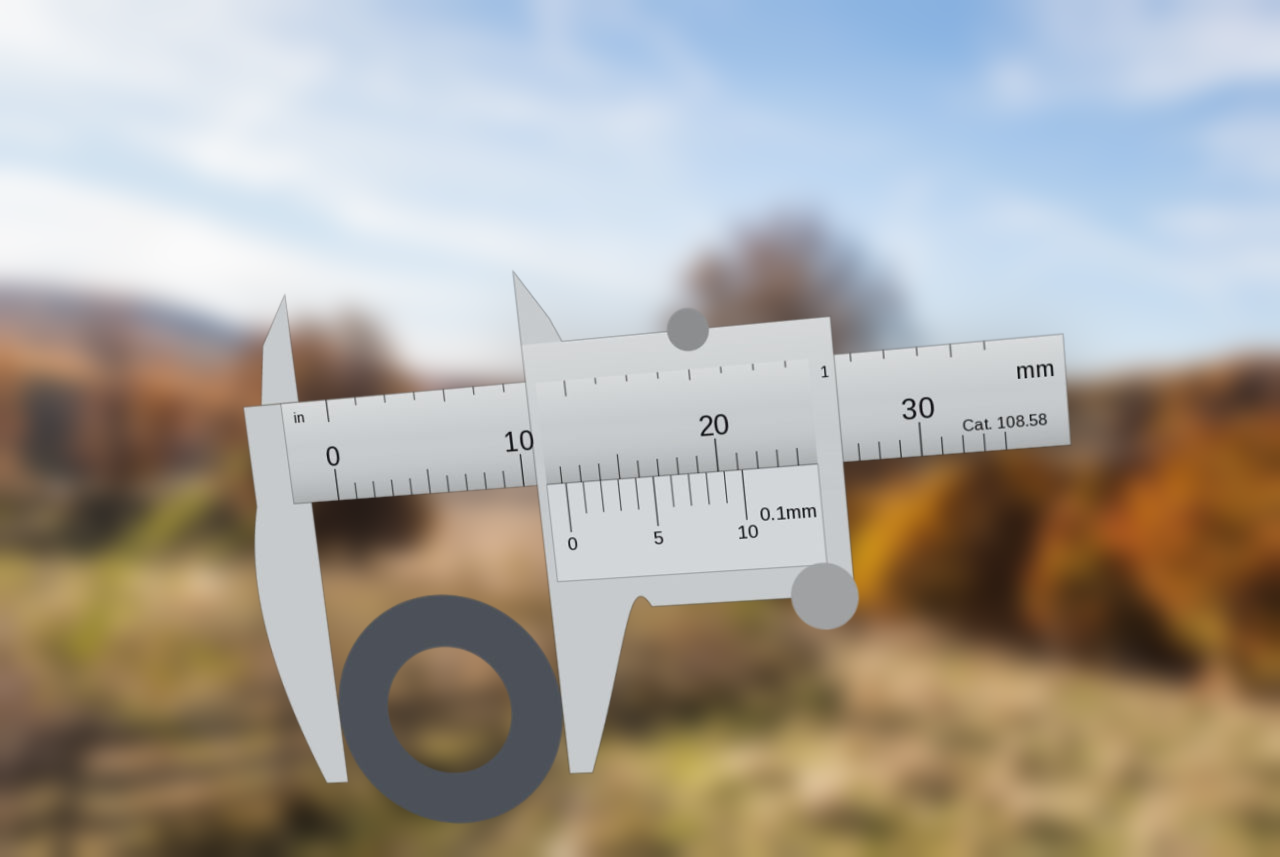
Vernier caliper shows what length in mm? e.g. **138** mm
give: **12.2** mm
